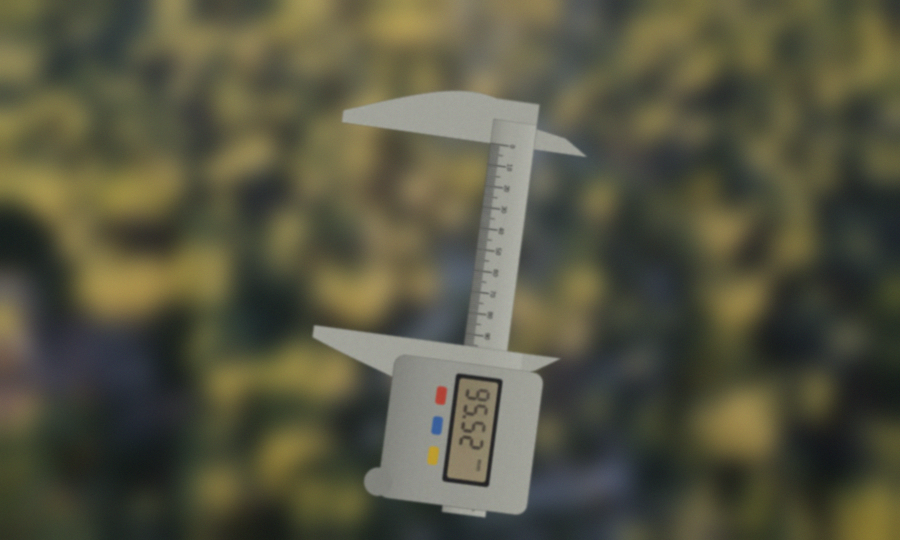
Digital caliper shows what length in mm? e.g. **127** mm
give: **95.52** mm
